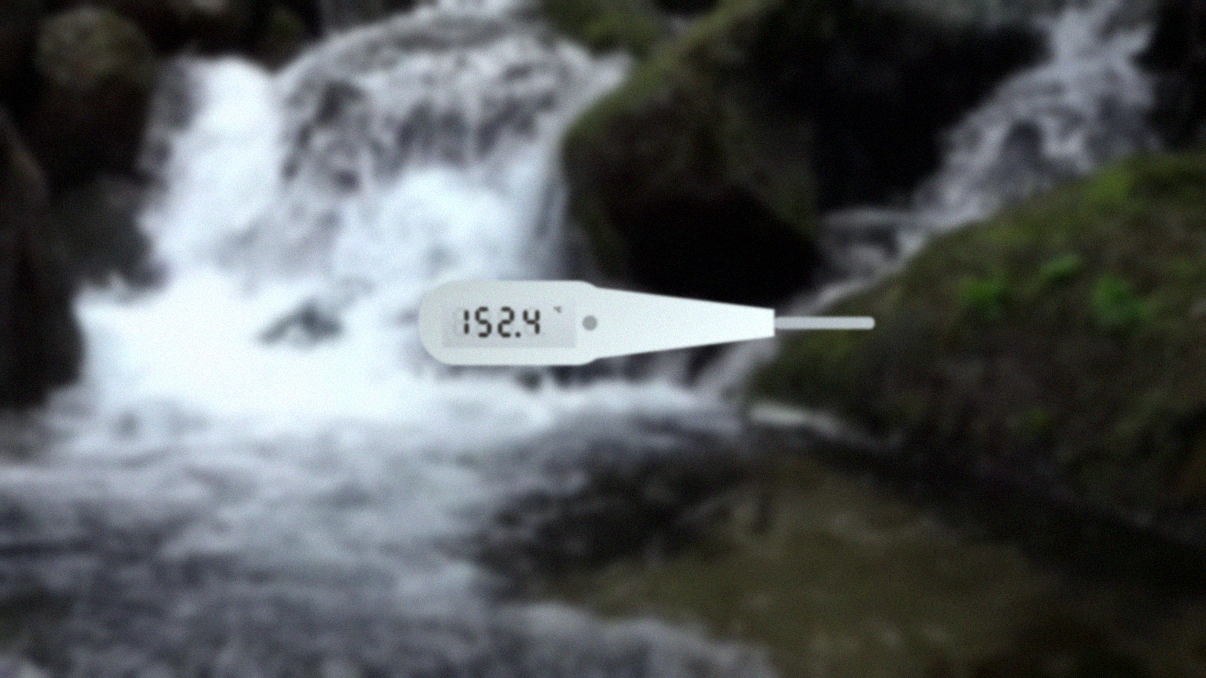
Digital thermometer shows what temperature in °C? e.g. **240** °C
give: **152.4** °C
